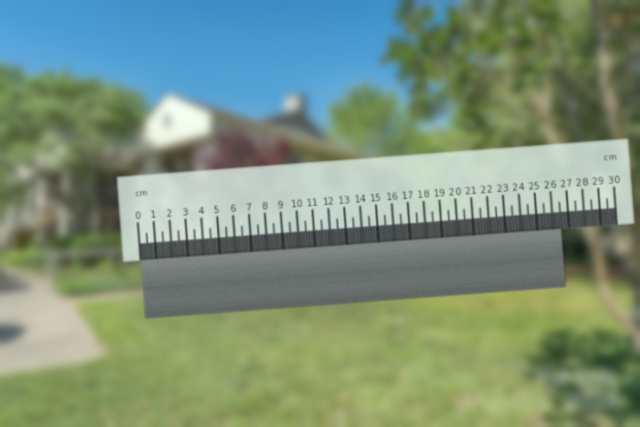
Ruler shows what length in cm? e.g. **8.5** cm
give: **26.5** cm
